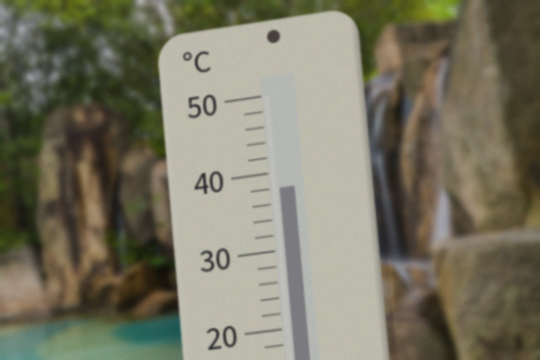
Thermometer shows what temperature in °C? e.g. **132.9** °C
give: **38** °C
